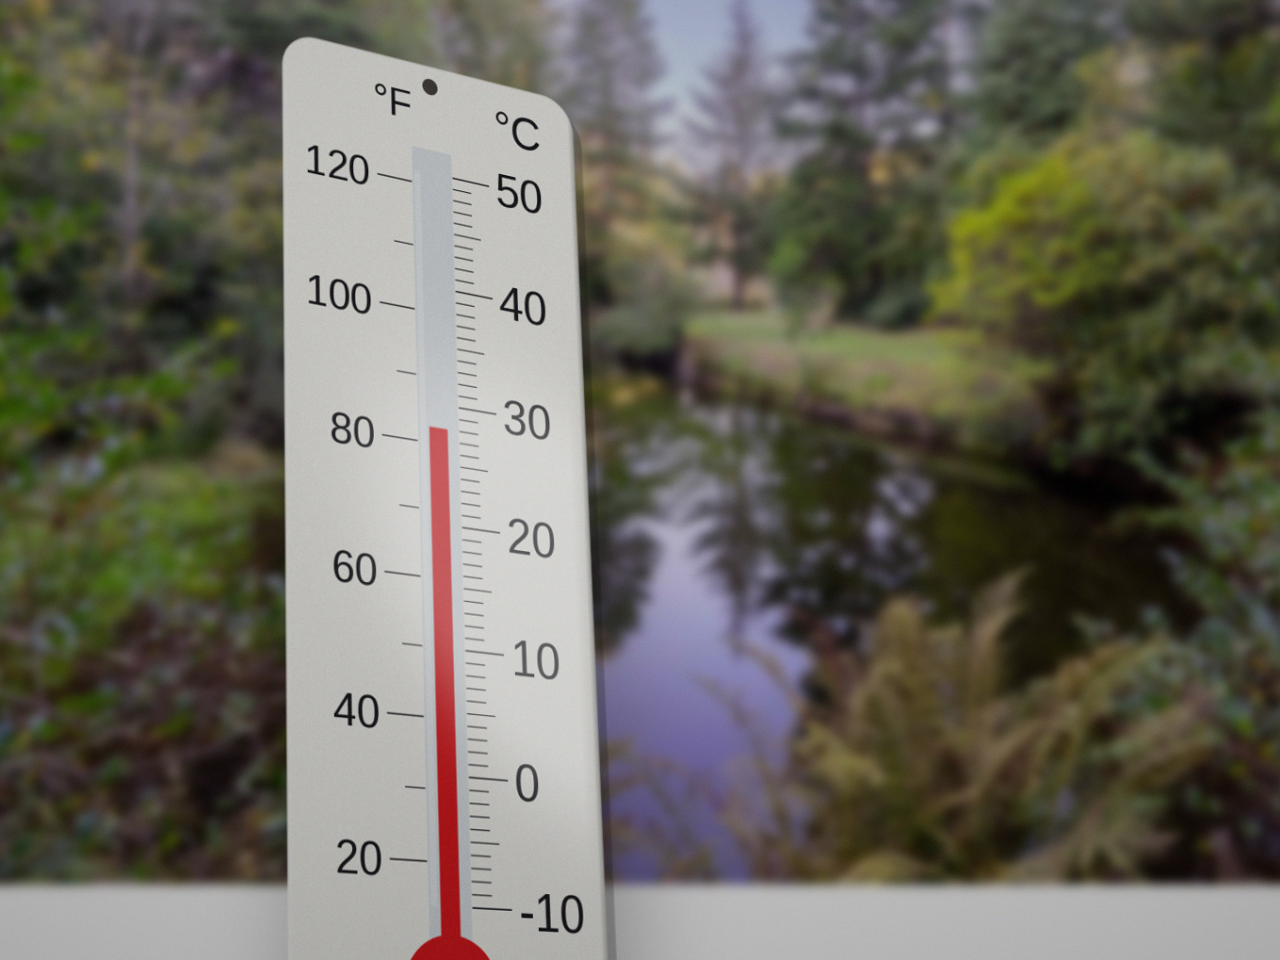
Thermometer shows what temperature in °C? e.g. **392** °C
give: **28** °C
